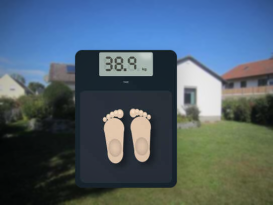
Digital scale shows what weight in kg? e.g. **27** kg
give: **38.9** kg
